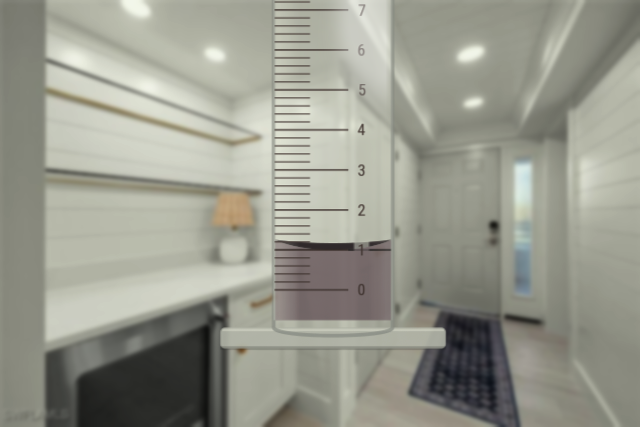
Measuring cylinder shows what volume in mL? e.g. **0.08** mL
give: **1** mL
